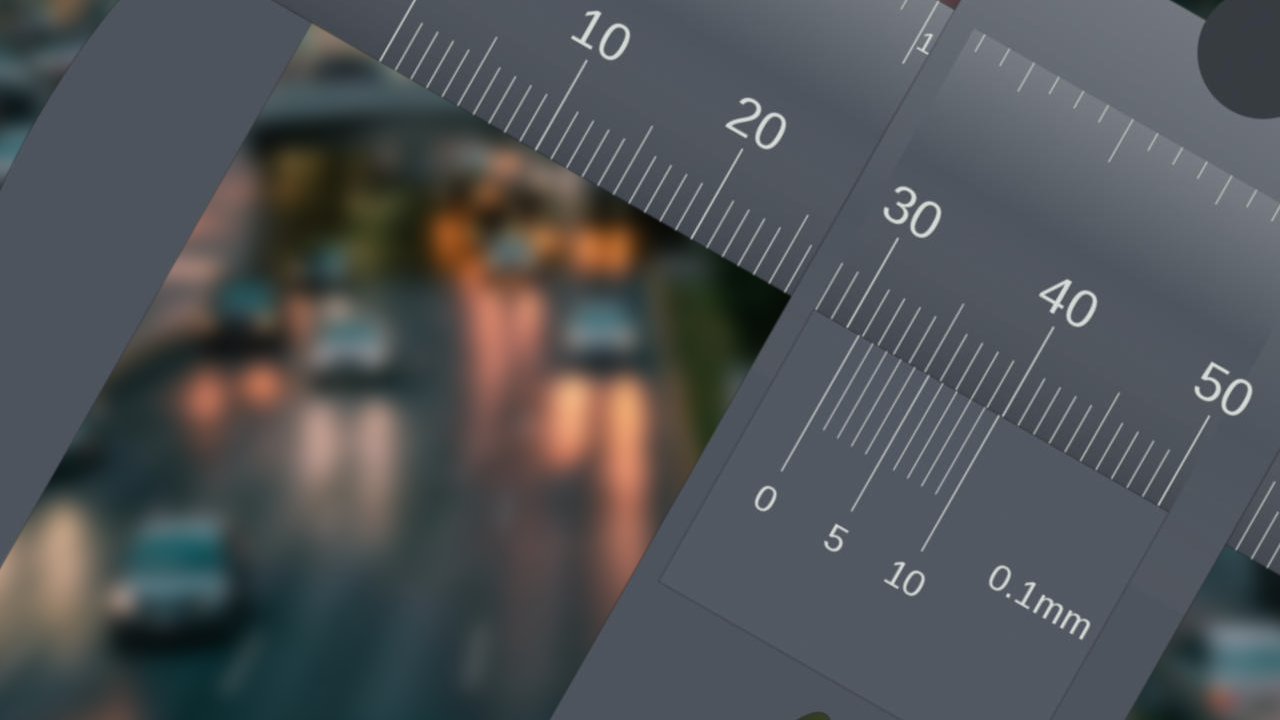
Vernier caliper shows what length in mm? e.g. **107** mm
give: **30.8** mm
